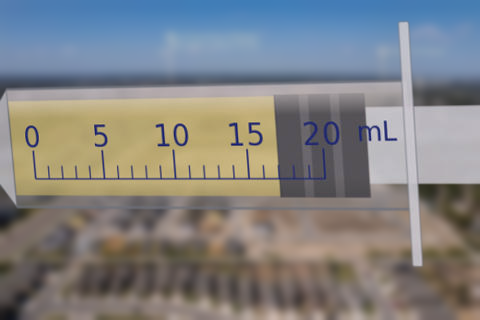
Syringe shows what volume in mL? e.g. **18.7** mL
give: **17** mL
